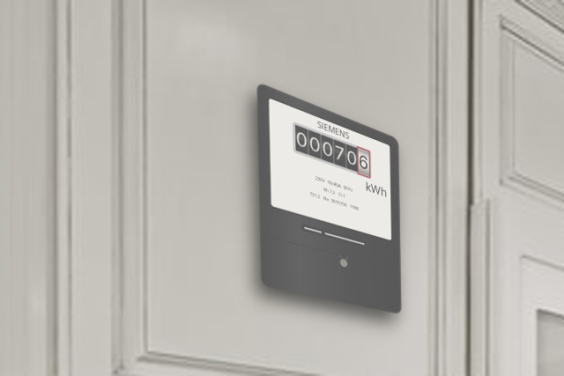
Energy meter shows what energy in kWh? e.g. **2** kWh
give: **70.6** kWh
